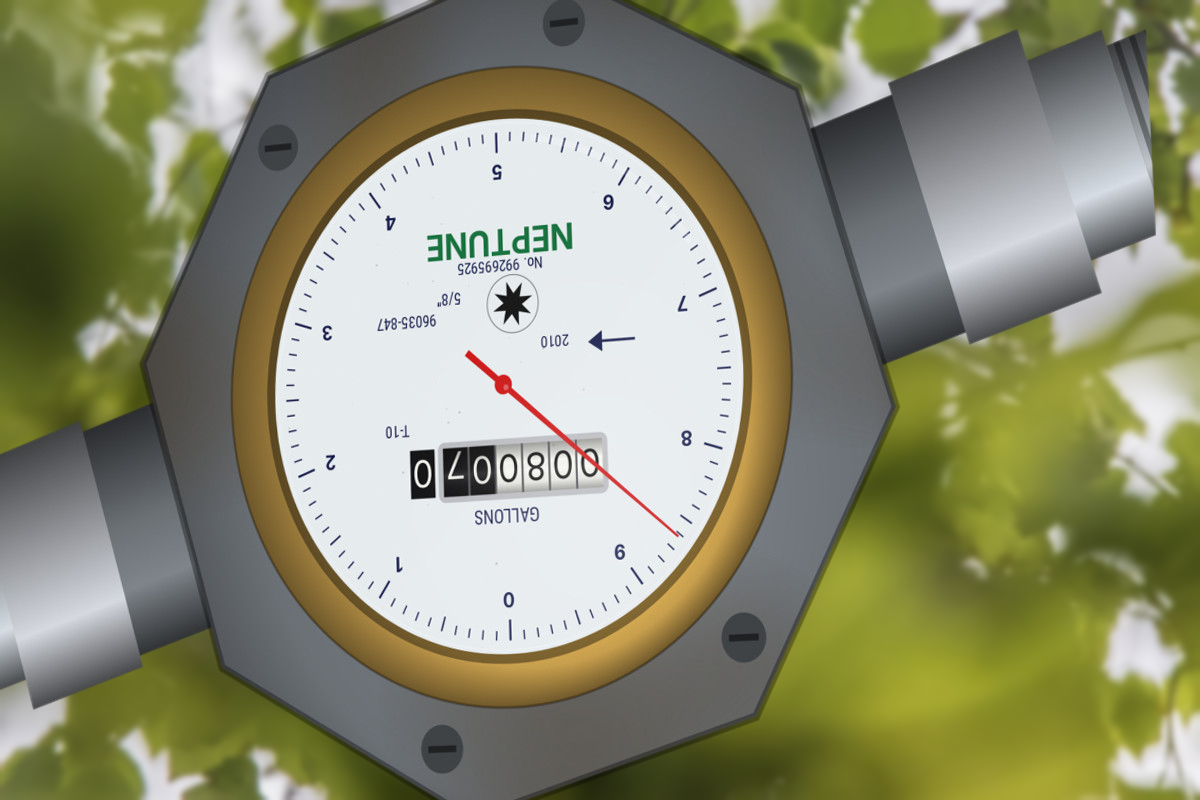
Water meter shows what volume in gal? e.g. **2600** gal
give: **80068.6** gal
